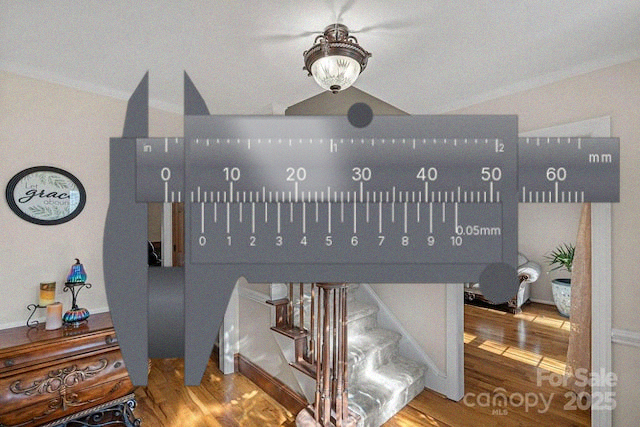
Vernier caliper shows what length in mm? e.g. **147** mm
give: **5.6** mm
